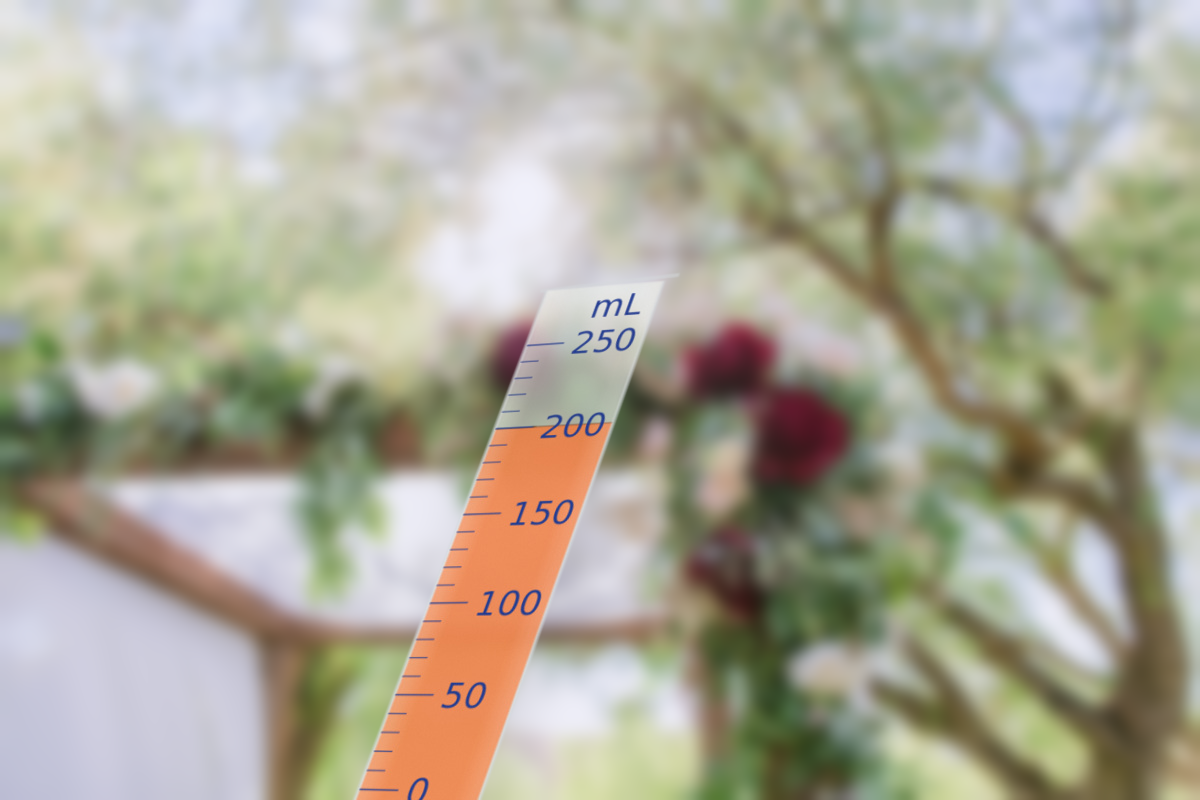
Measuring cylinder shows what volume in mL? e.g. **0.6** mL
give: **200** mL
